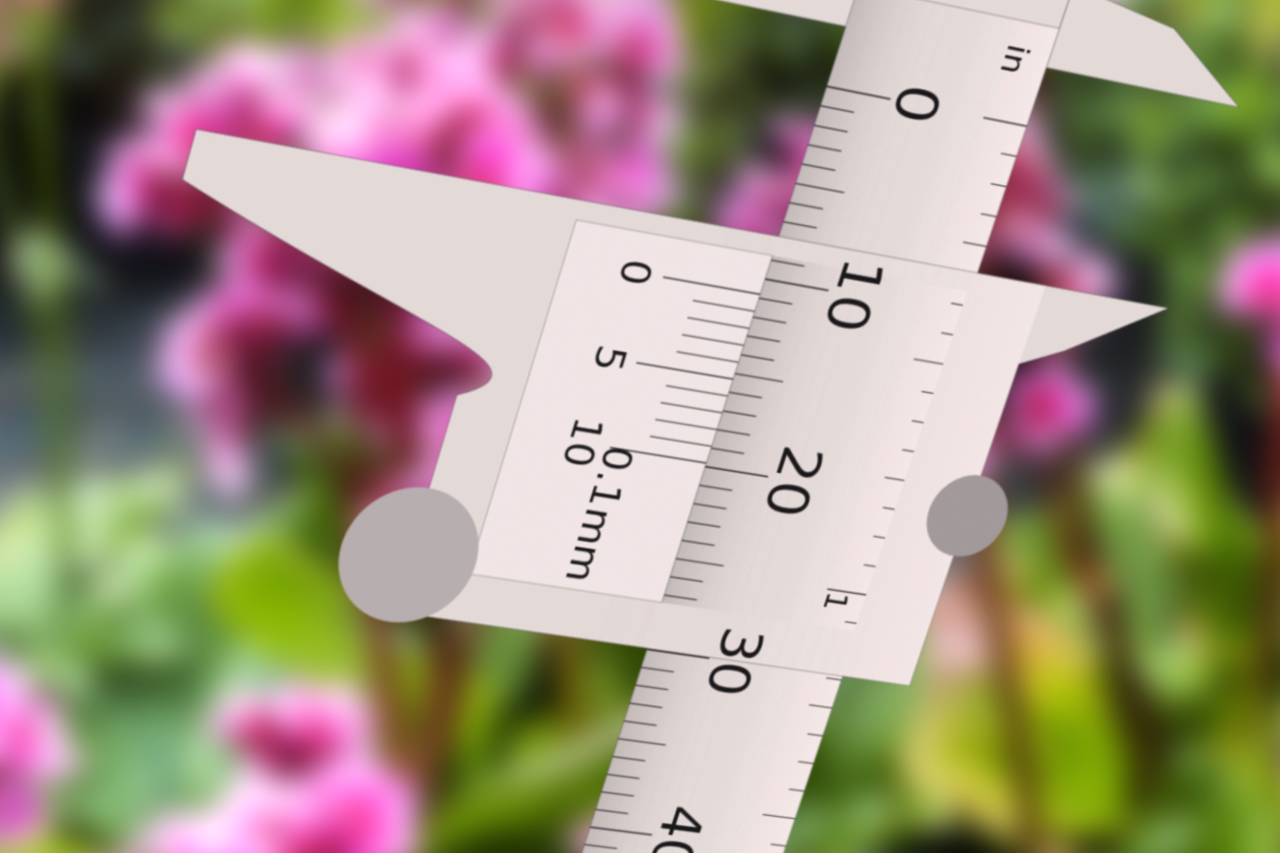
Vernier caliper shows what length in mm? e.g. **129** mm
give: **10.8** mm
